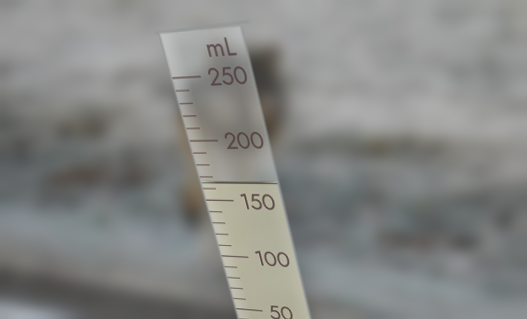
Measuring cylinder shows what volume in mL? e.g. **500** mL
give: **165** mL
